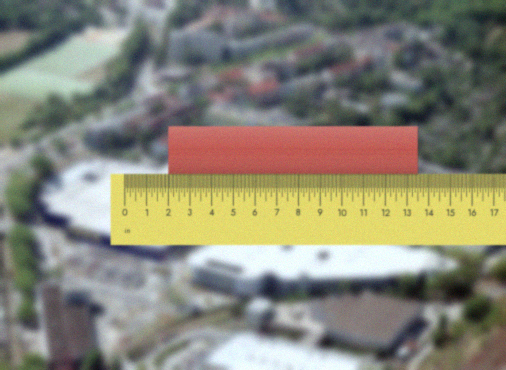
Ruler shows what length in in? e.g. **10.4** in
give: **11.5** in
